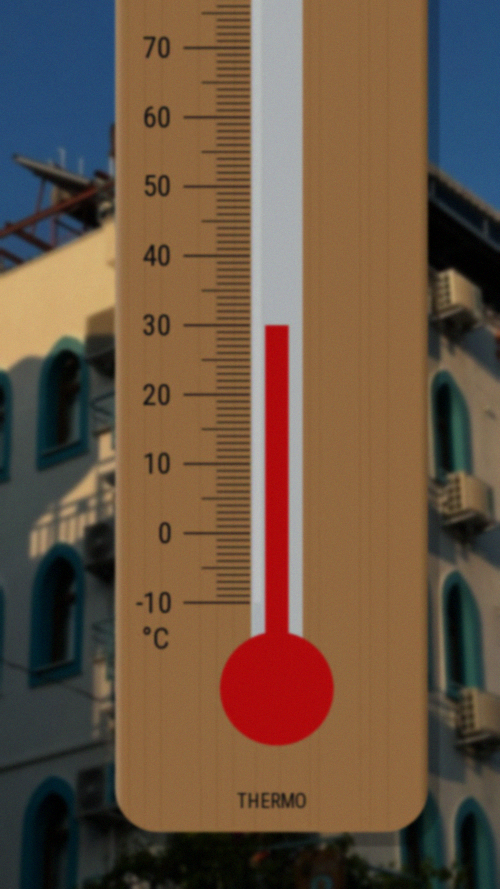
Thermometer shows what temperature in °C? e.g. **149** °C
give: **30** °C
